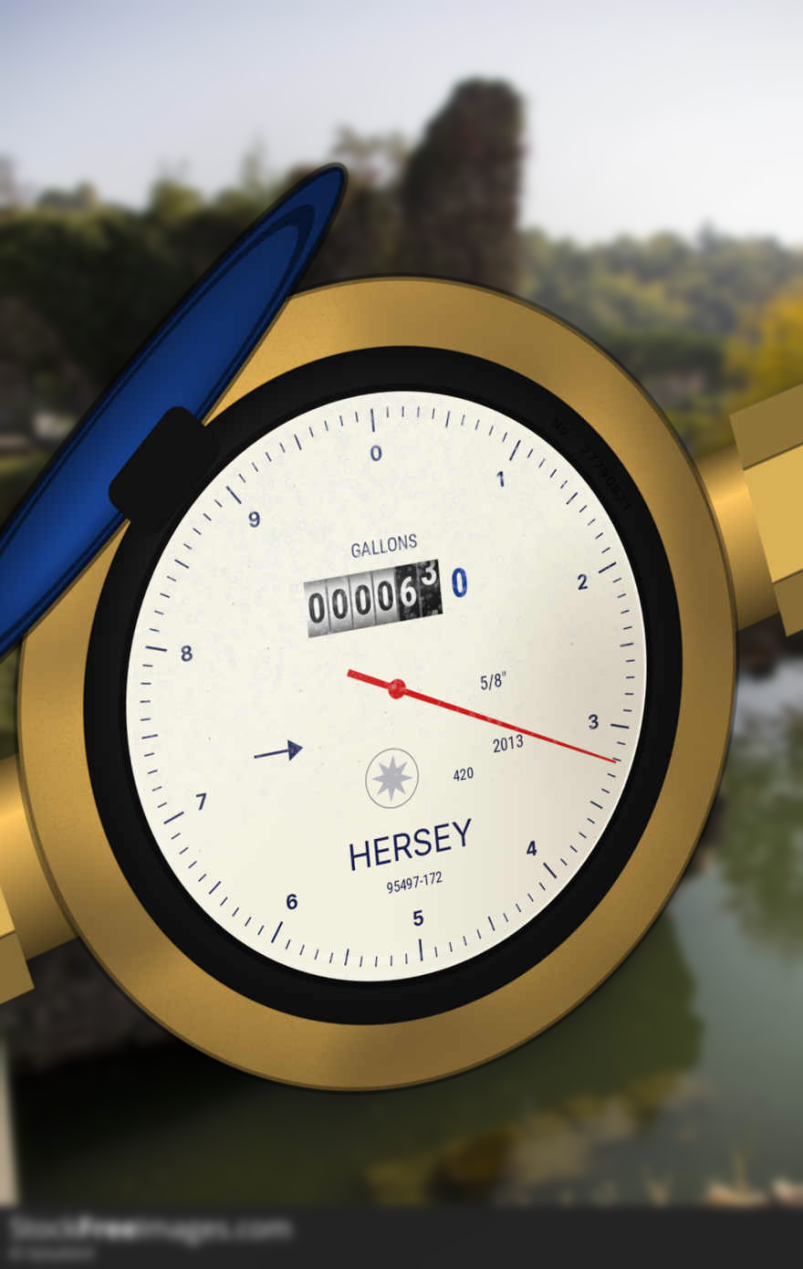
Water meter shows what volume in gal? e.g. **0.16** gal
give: **633.2** gal
